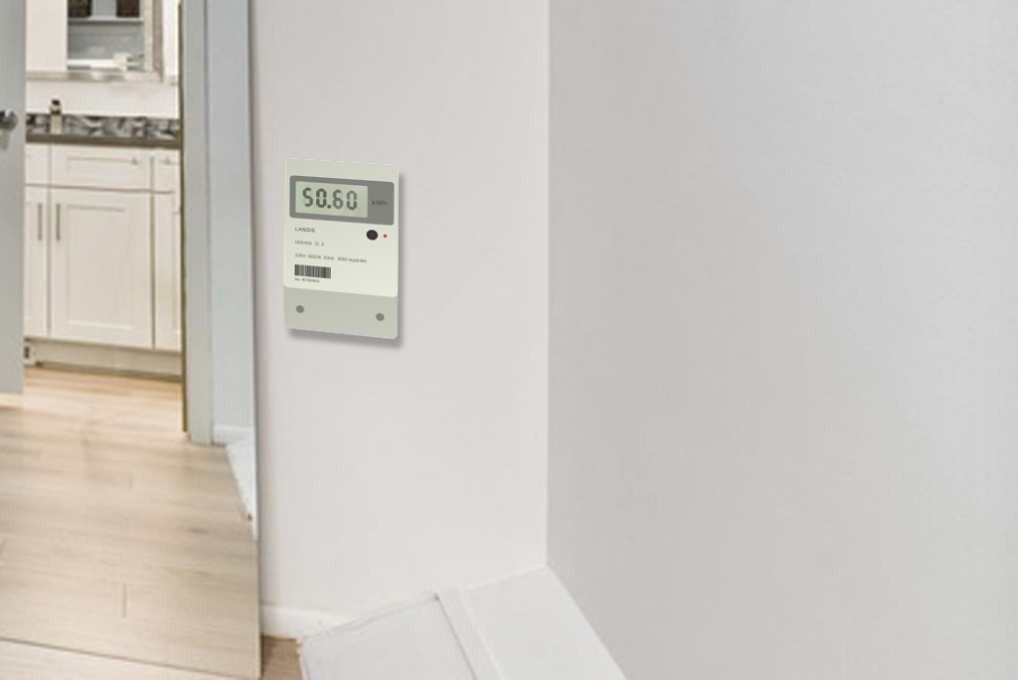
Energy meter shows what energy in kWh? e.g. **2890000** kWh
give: **50.60** kWh
